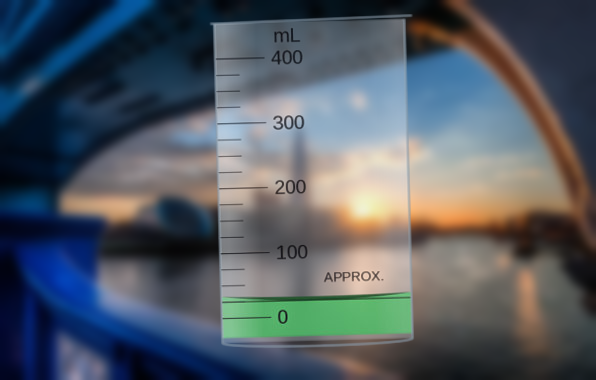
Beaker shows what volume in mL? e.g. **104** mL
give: **25** mL
